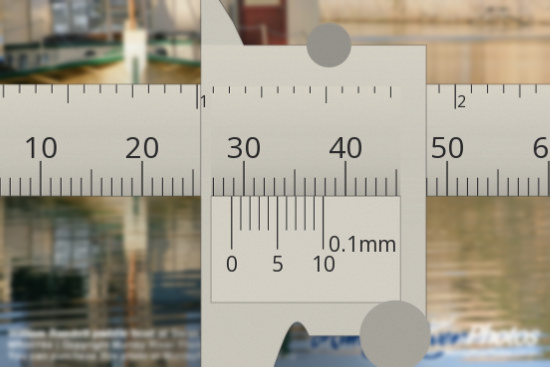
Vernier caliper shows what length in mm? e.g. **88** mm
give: **28.8** mm
